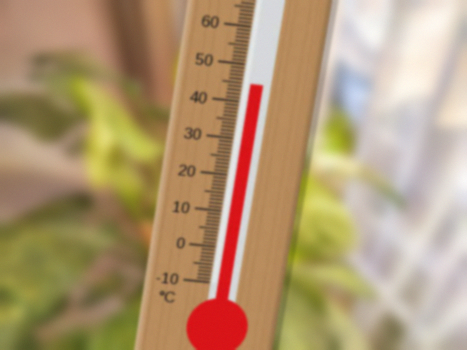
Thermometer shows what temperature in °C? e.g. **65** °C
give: **45** °C
